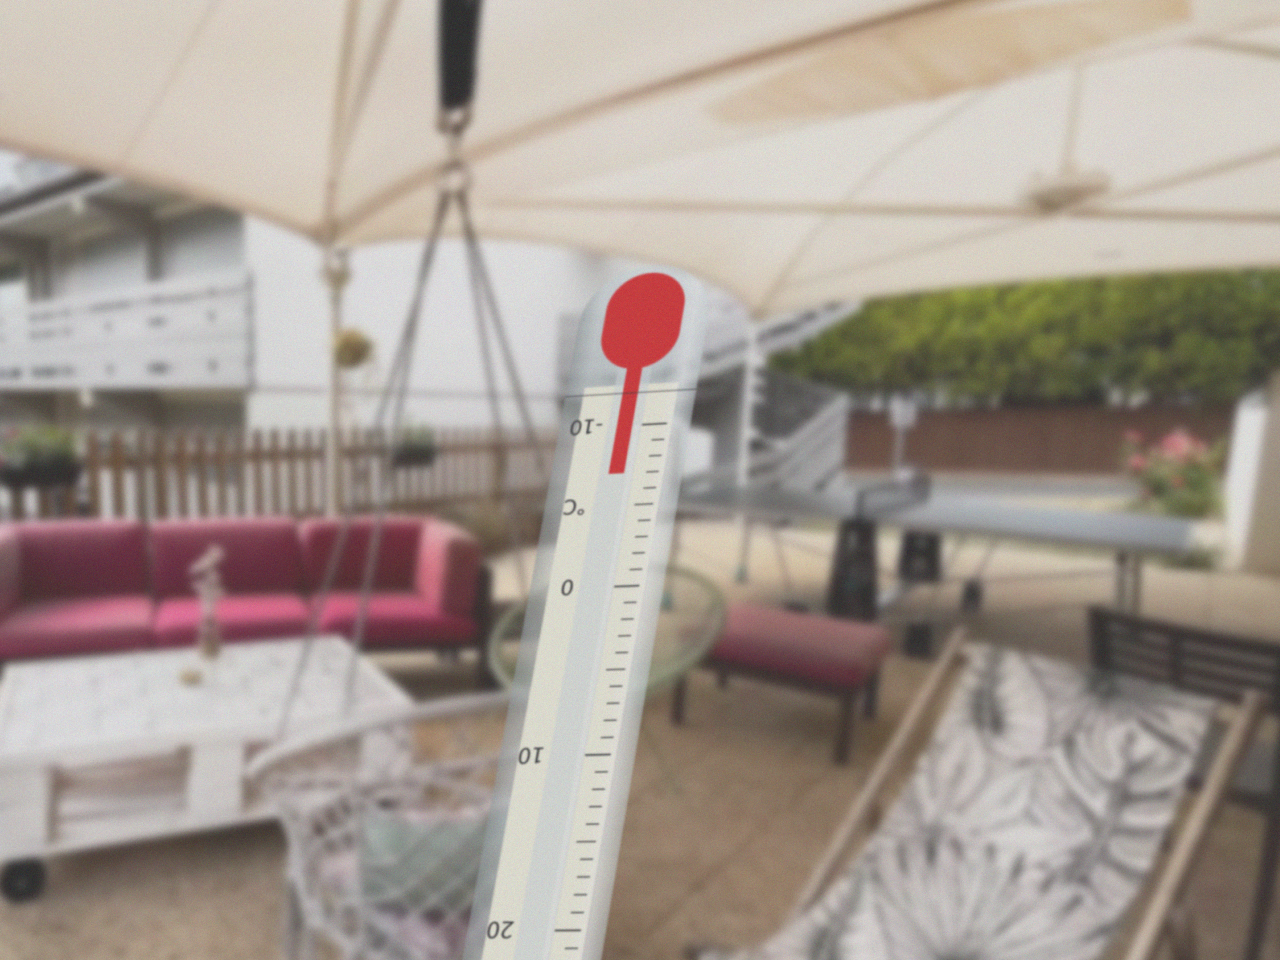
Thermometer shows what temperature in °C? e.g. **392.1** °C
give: **-7** °C
